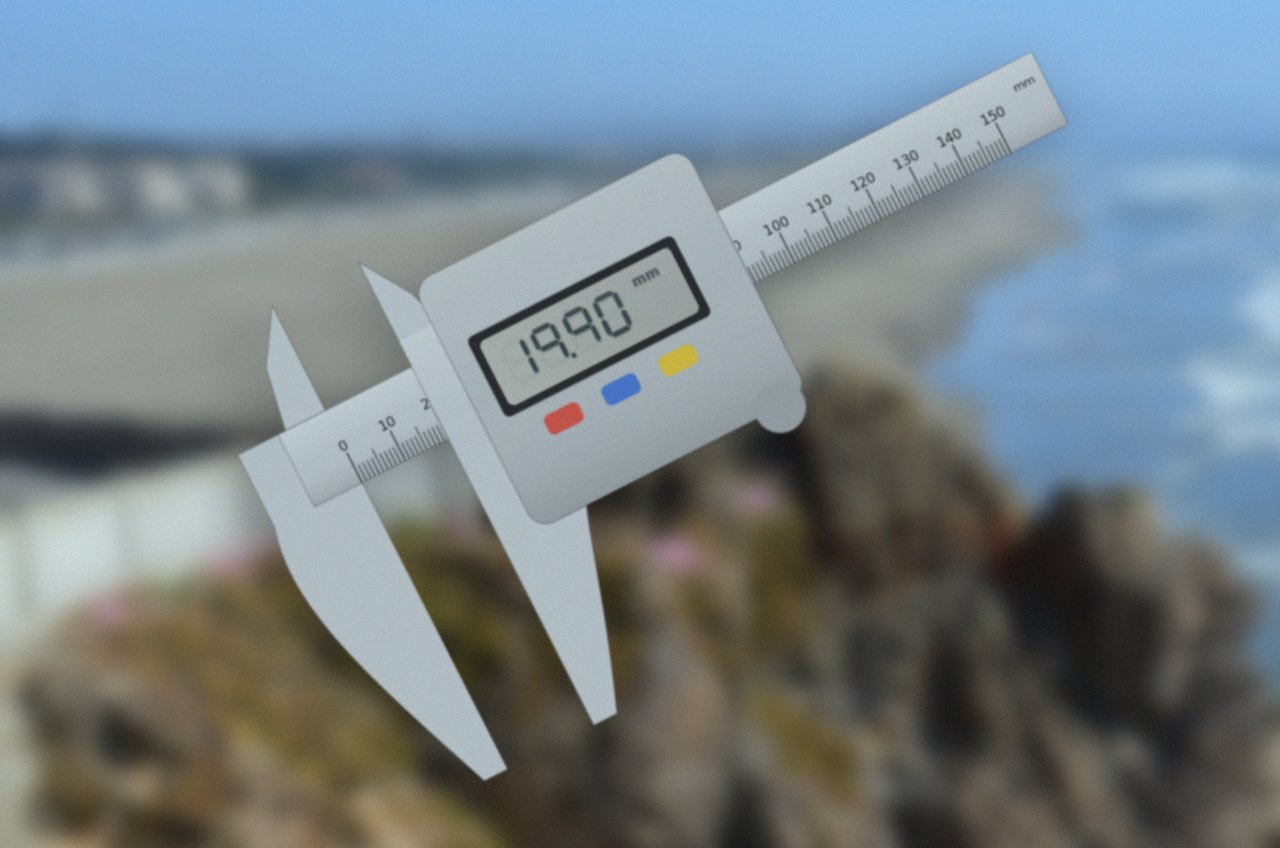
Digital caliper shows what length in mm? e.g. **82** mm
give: **19.90** mm
